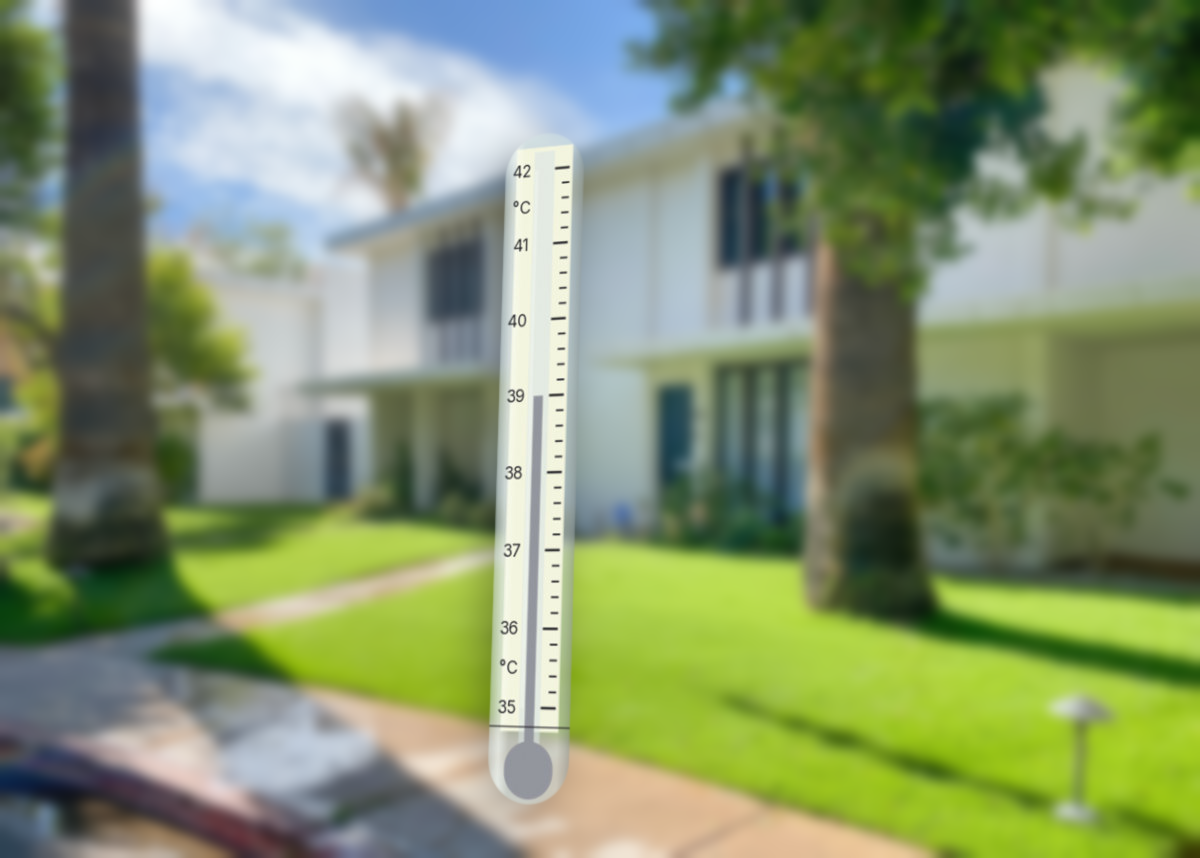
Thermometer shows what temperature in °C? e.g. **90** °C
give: **39** °C
